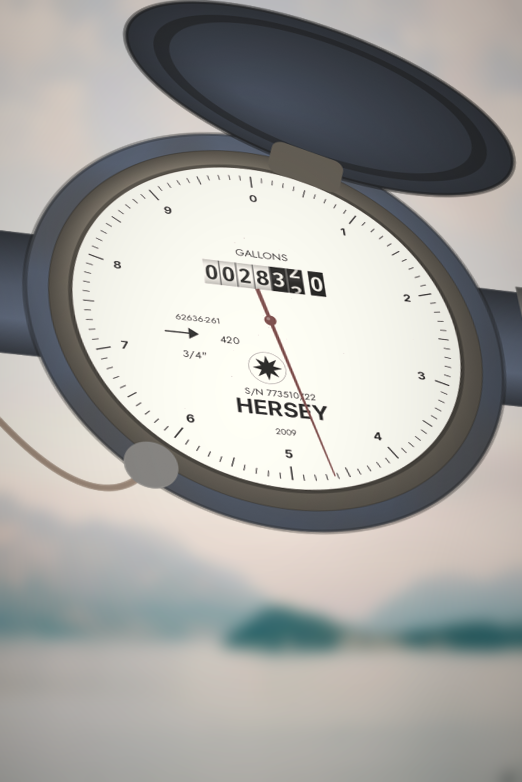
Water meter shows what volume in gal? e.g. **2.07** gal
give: **28324.6** gal
